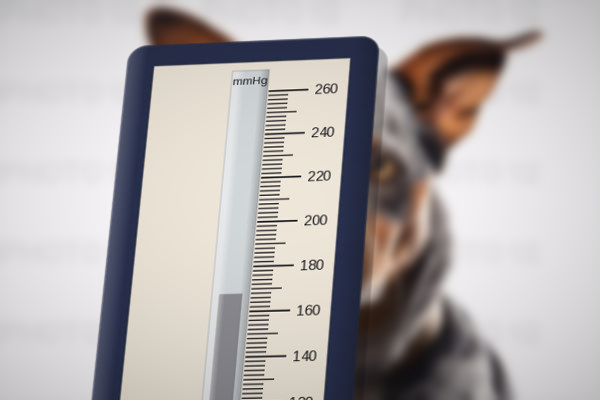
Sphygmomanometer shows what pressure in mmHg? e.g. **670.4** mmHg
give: **168** mmHg
